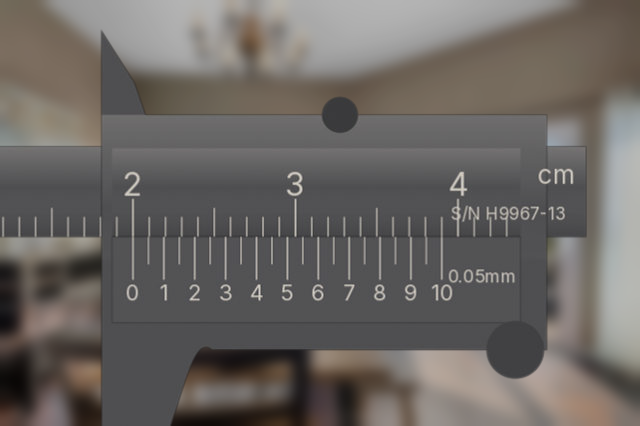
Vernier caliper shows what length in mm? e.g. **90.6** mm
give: **20.0** mm
